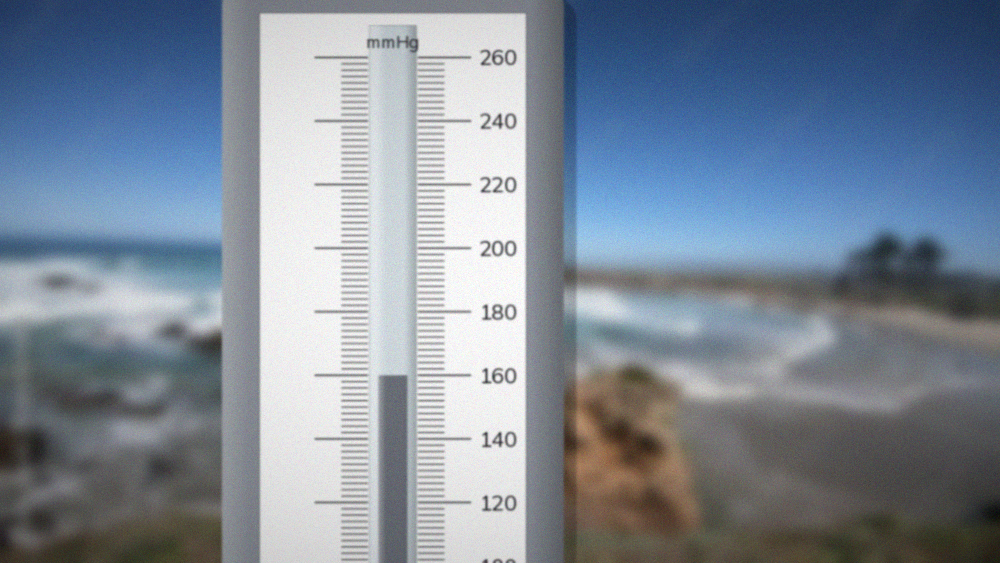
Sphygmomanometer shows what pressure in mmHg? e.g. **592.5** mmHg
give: **160** mmHg
